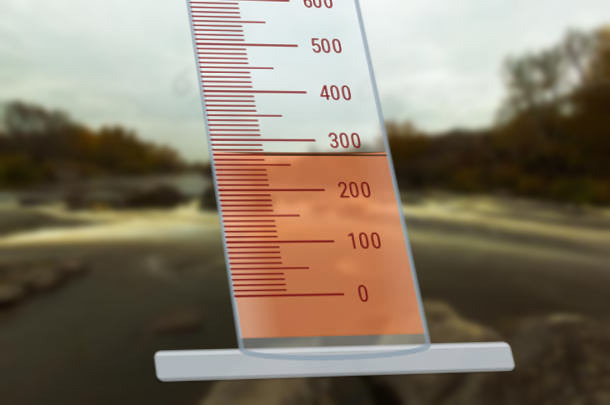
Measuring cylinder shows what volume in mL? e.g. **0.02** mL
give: **270** mL
